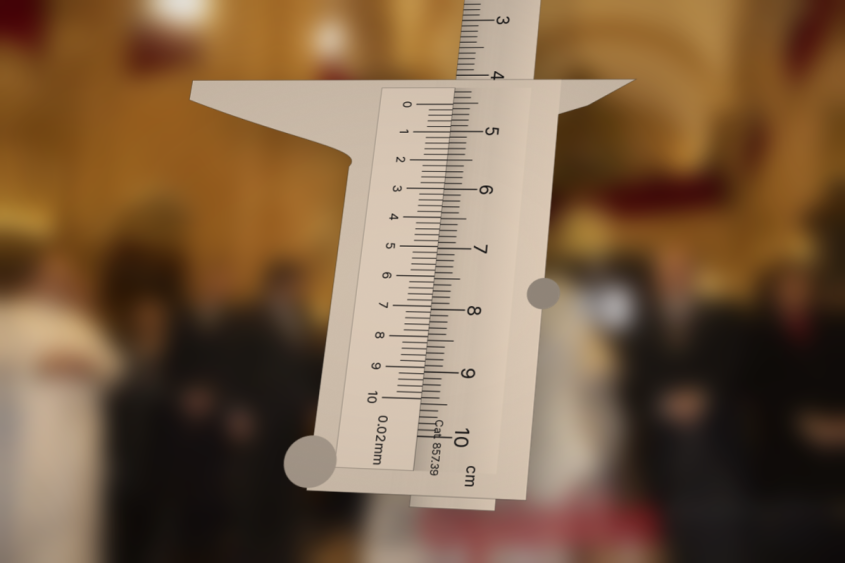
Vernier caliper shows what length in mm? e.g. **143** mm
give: **45.2** mm
